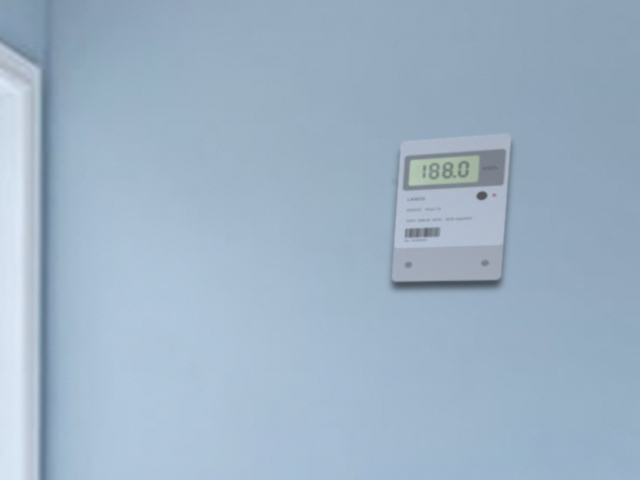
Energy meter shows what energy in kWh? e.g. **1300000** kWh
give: **188.0** kWh
